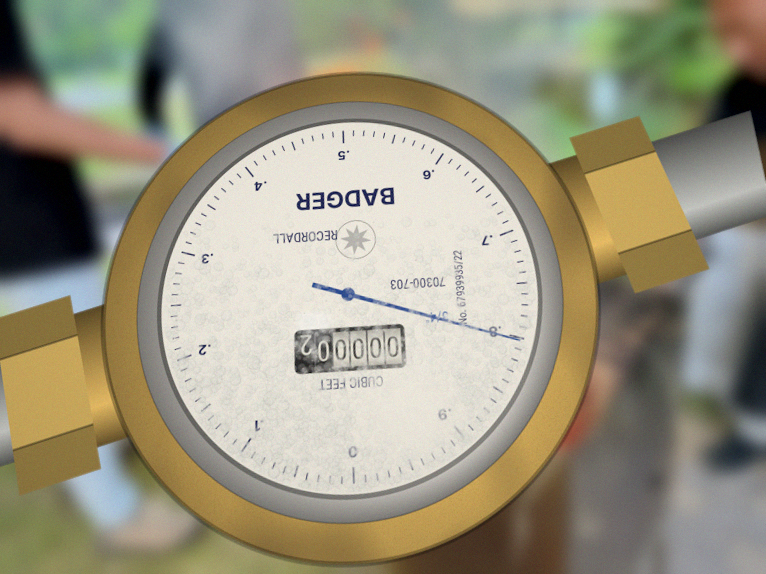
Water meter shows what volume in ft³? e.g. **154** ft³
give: **1.80** ft³
